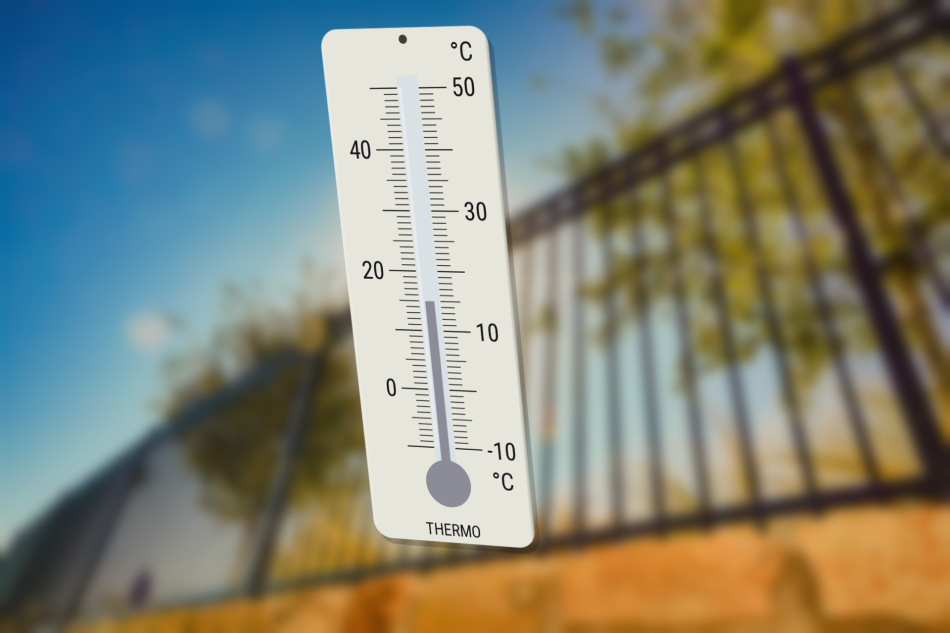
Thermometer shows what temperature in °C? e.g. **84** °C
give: **15** °C
